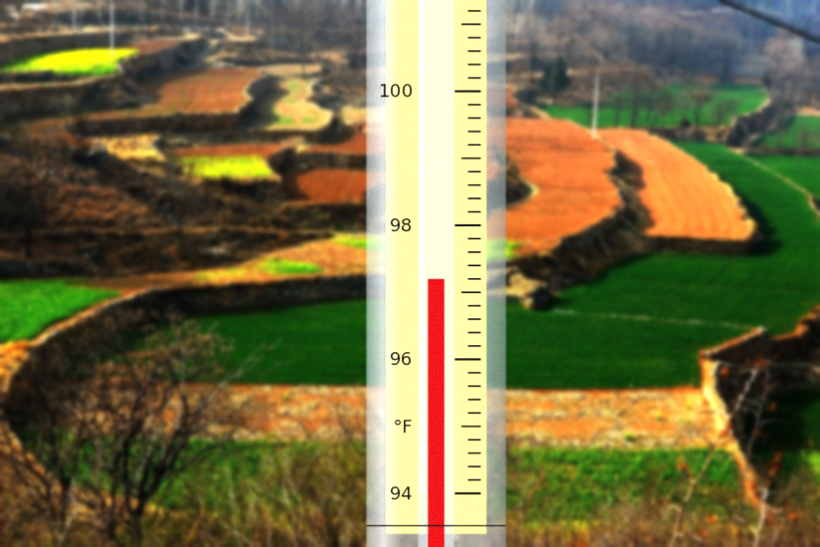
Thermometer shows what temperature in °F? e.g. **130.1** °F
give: **97.2** °F
